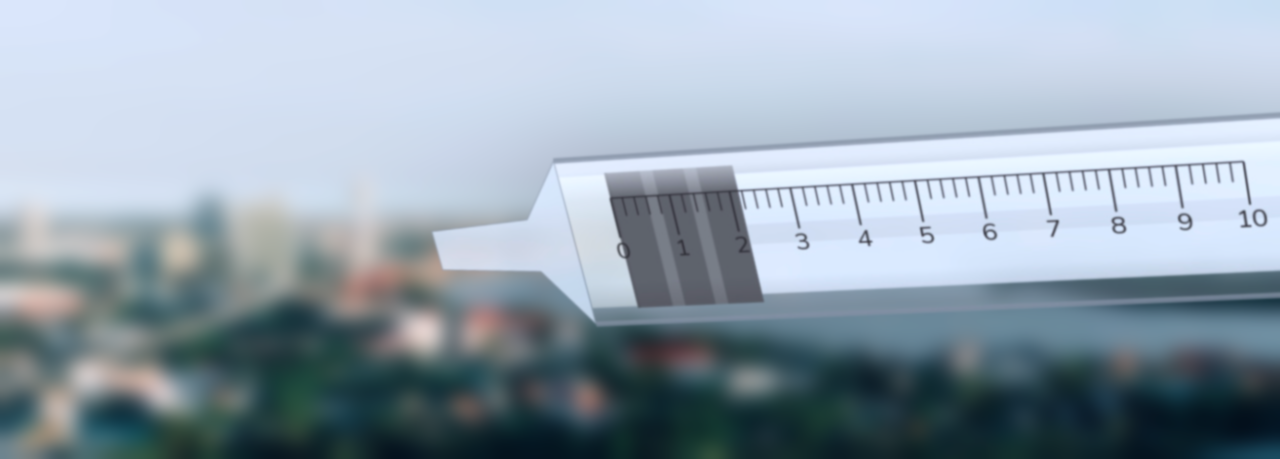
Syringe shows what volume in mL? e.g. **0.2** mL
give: **0** mL
